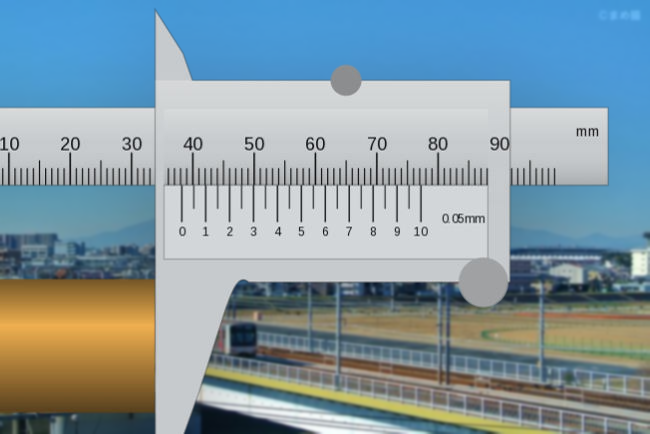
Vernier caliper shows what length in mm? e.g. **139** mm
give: **38.2** mm
